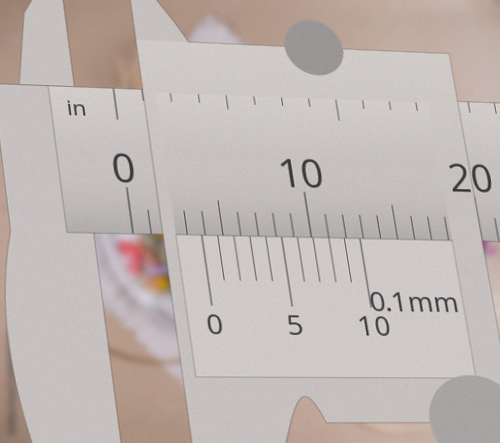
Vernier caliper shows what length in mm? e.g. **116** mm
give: **3.8** mm
